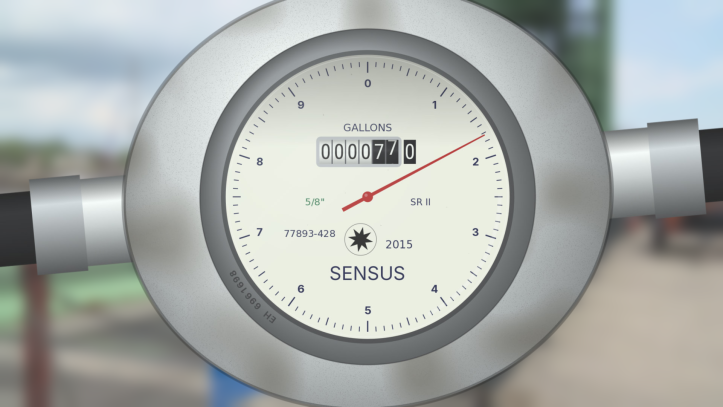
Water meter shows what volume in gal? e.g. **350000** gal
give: **771.7** gal
